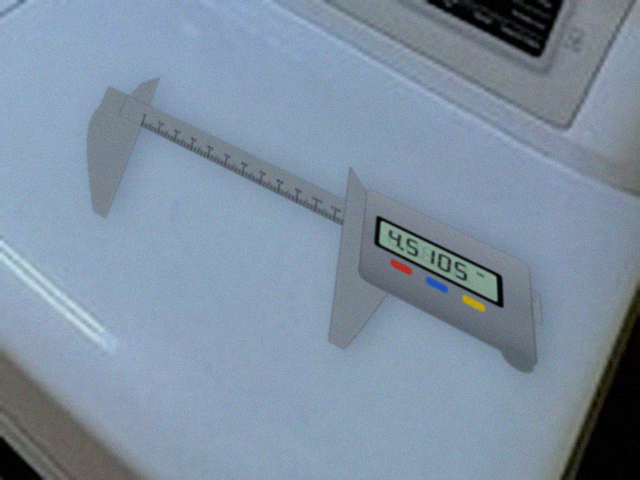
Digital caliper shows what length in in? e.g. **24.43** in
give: **4.5105** in
